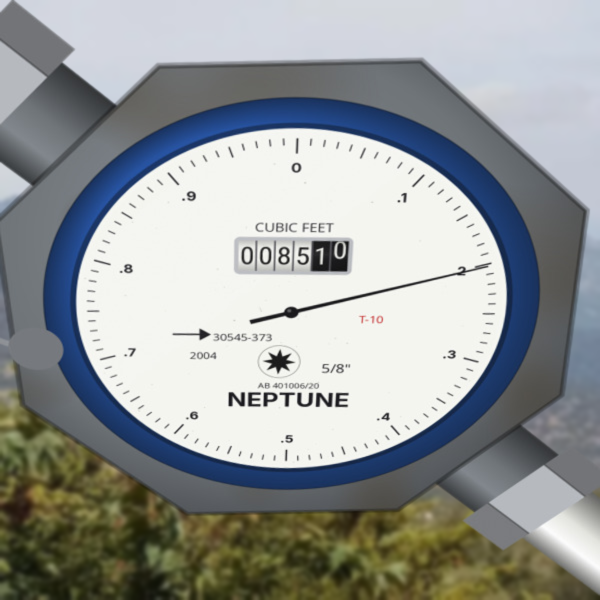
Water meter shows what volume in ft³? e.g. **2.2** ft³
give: **8510.20** ft³
